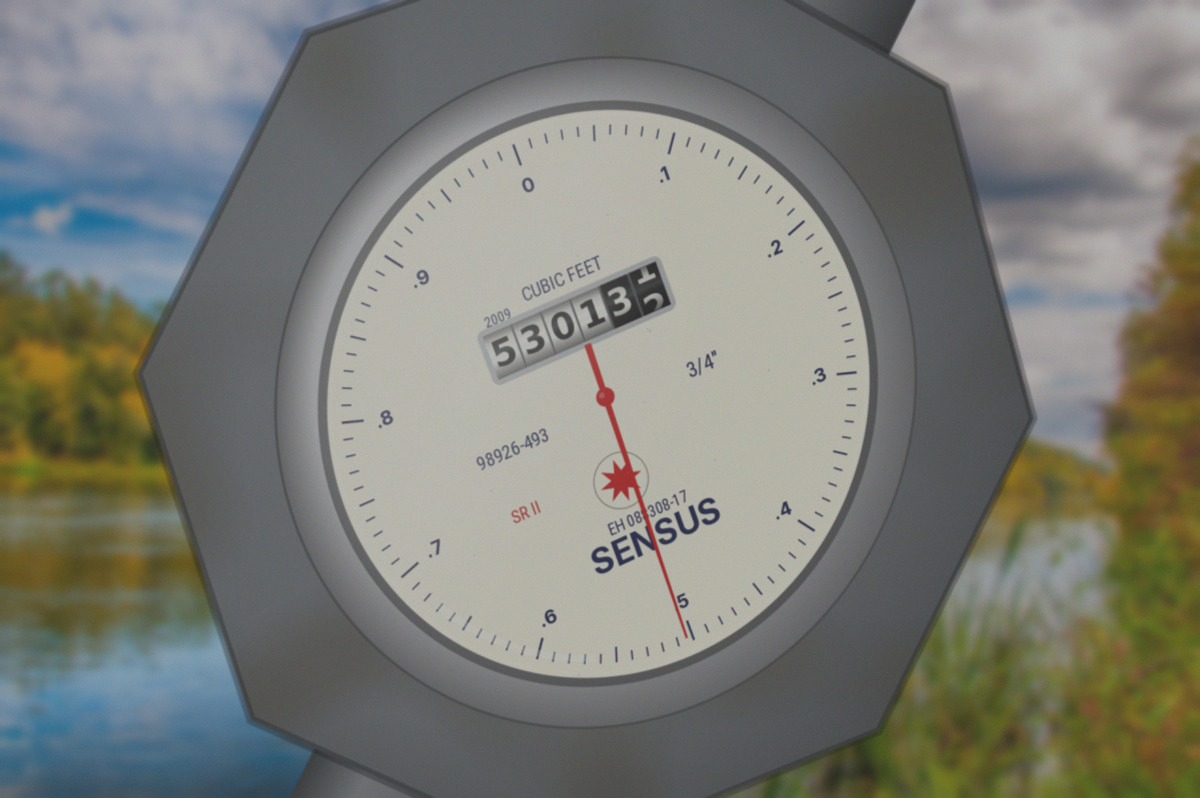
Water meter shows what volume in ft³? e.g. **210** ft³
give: **530131.50** ft³
